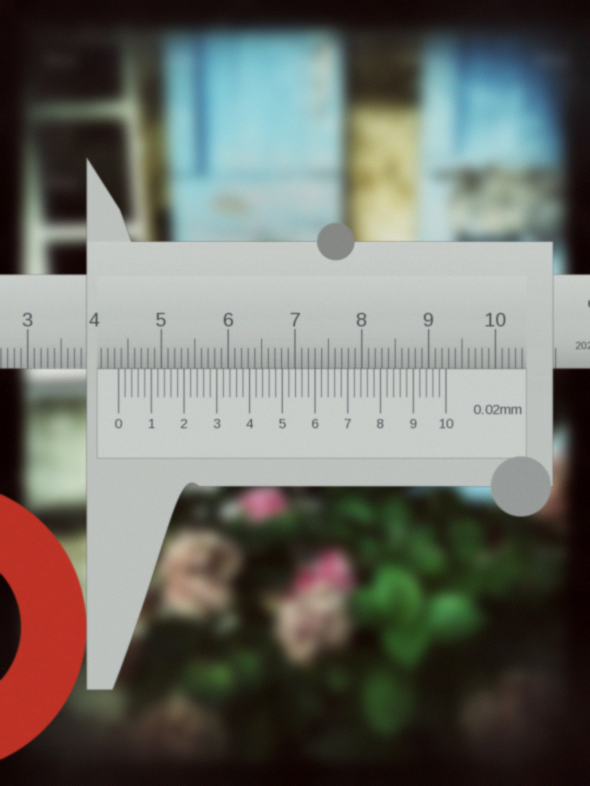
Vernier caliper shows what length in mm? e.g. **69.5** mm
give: **43.6** mm
